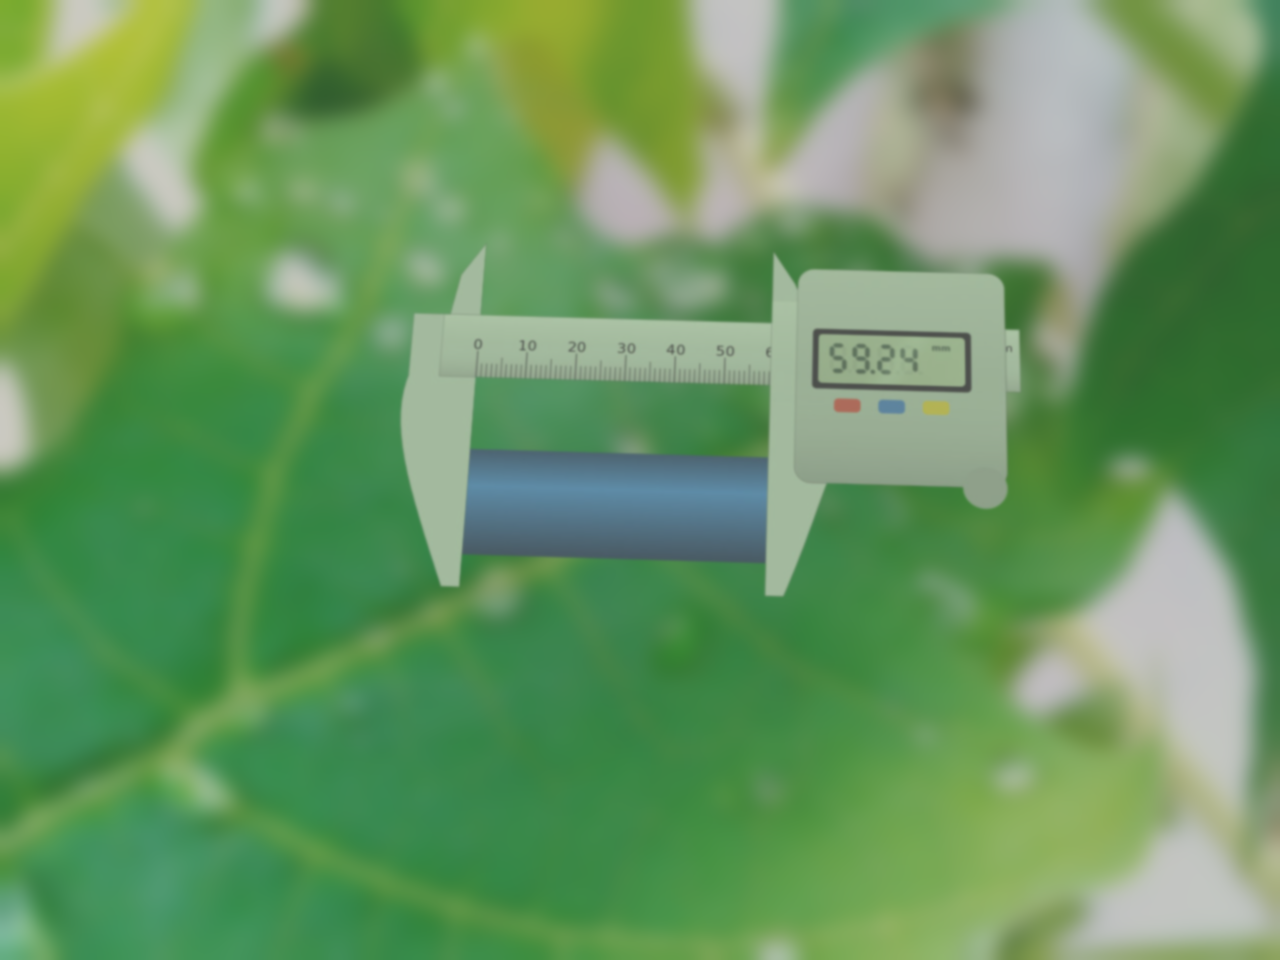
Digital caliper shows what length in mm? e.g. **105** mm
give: **59.24** mm
